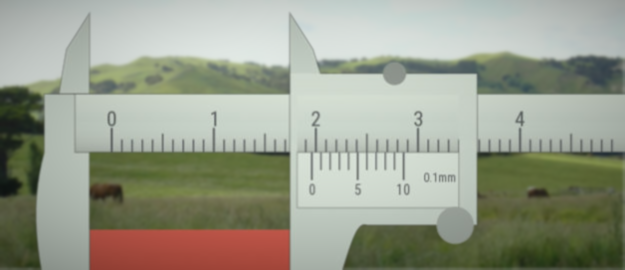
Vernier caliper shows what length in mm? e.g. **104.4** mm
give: **19.6** mm
